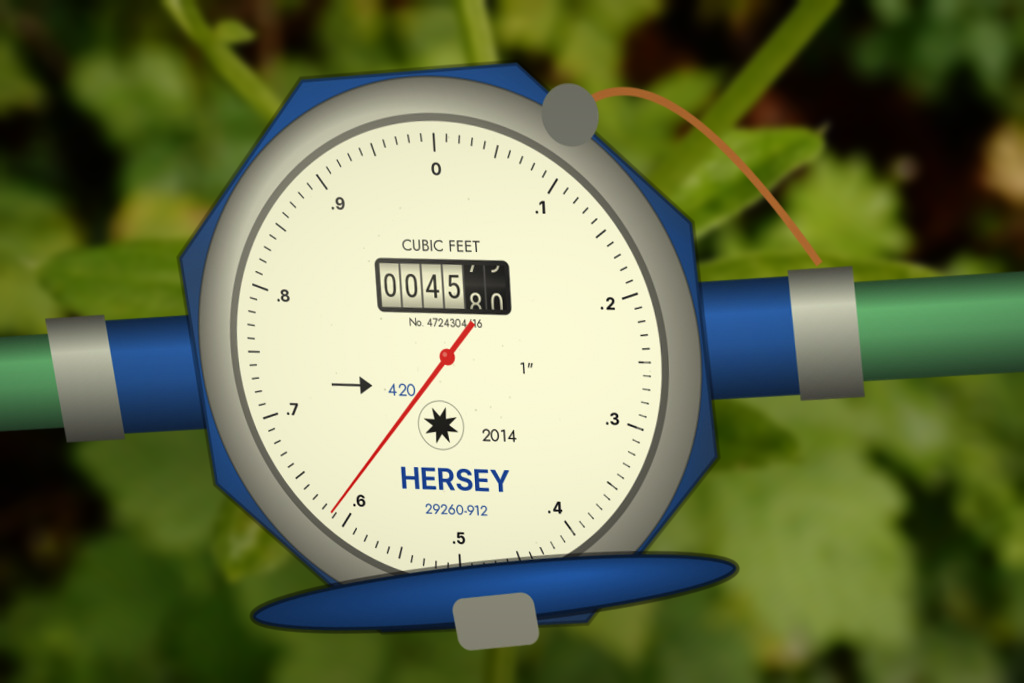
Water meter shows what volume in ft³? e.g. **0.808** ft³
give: **4579.61** ft³
